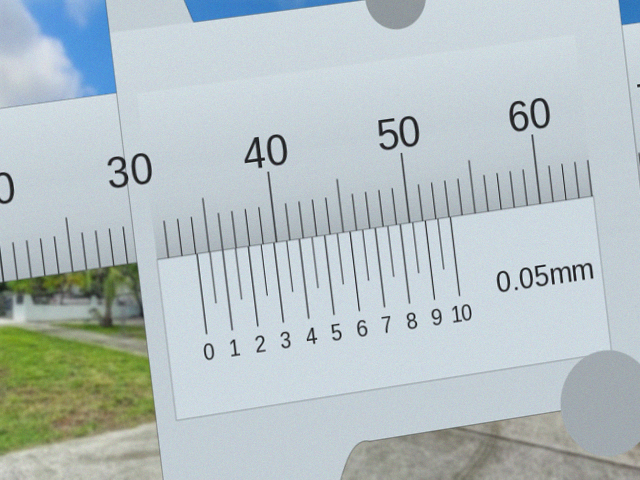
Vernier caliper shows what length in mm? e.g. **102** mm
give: **34.1** mm
